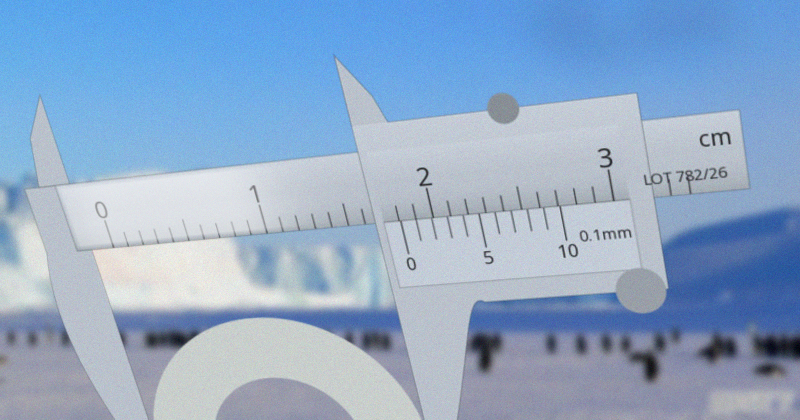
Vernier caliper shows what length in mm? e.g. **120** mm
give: **18.1** mm
